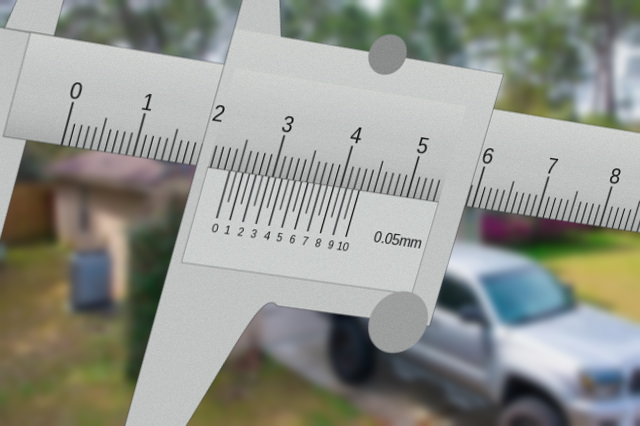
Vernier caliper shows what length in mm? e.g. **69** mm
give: **23.8** mm
